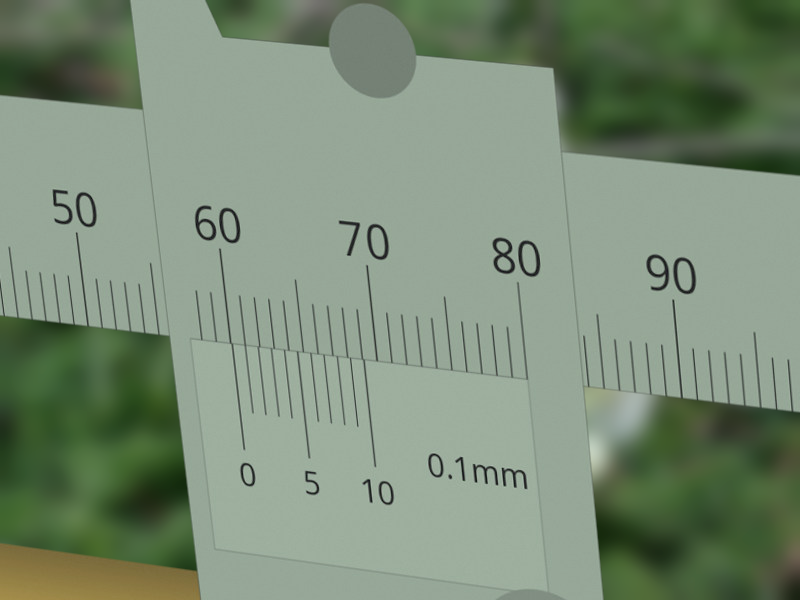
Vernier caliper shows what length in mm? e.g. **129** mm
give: **60.1** mm
